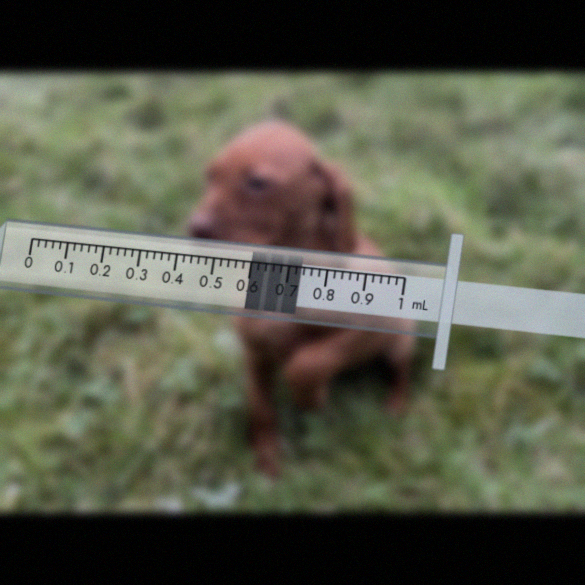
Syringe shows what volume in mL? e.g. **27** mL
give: **0.6** mL
